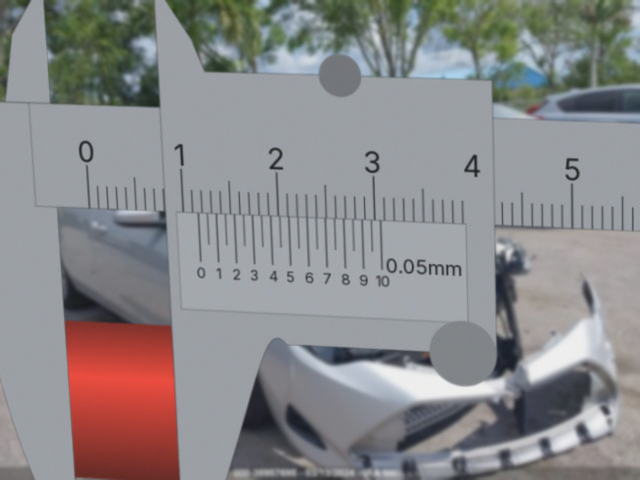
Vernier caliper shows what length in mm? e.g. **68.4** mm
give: **11.6** mm
